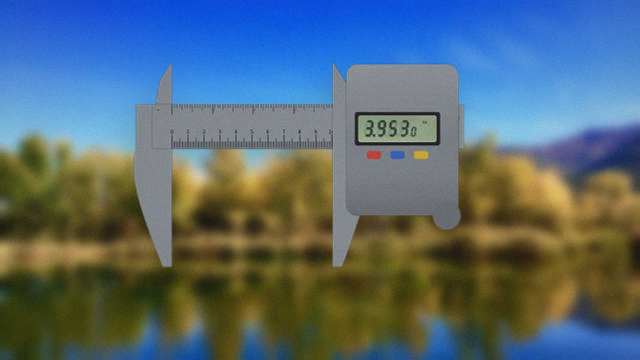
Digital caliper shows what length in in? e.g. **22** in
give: **3.9530** in
